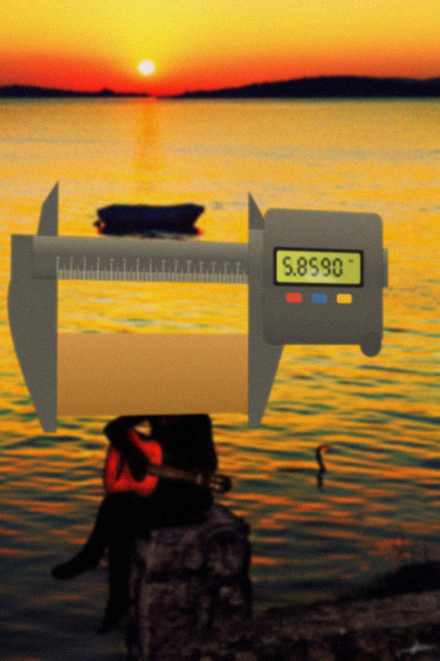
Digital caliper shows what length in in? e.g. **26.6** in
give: **5.8590** in
